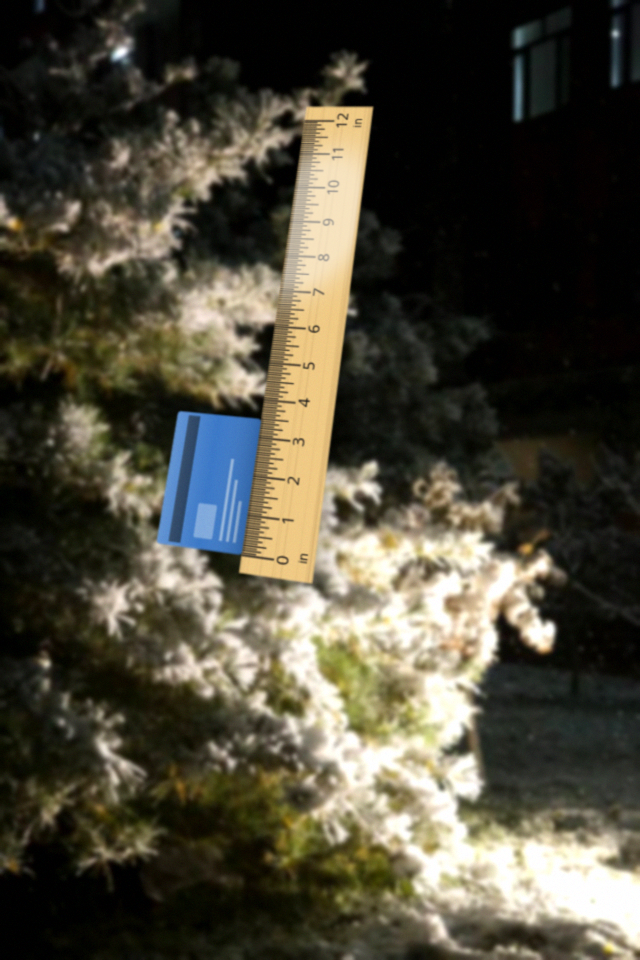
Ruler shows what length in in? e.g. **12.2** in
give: **3.5** in
